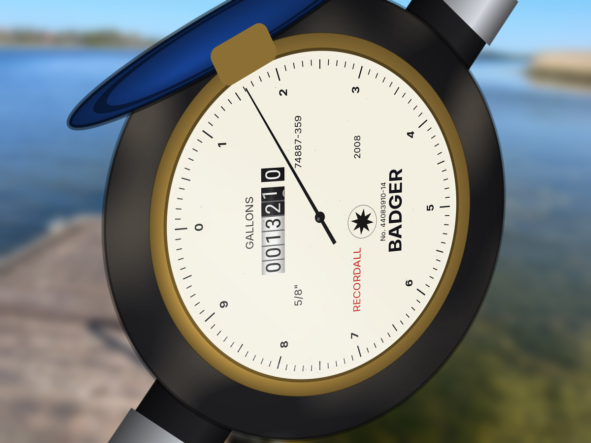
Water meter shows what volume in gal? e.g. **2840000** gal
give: **13211.6** gal
